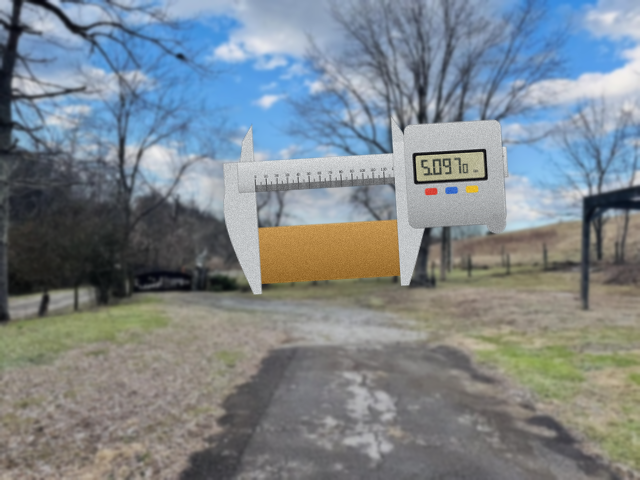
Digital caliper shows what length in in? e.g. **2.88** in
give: **5.0970** in
